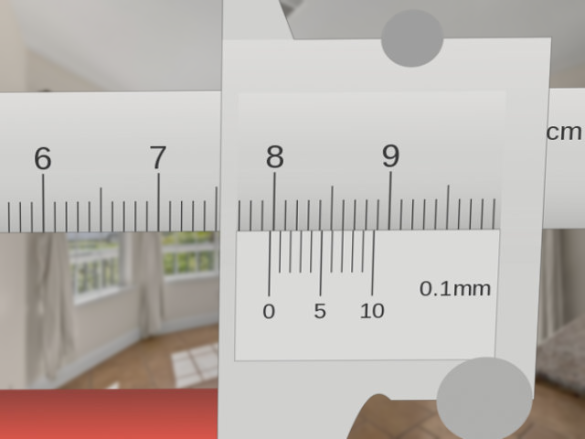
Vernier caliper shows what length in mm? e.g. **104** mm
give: **79.7** mm
